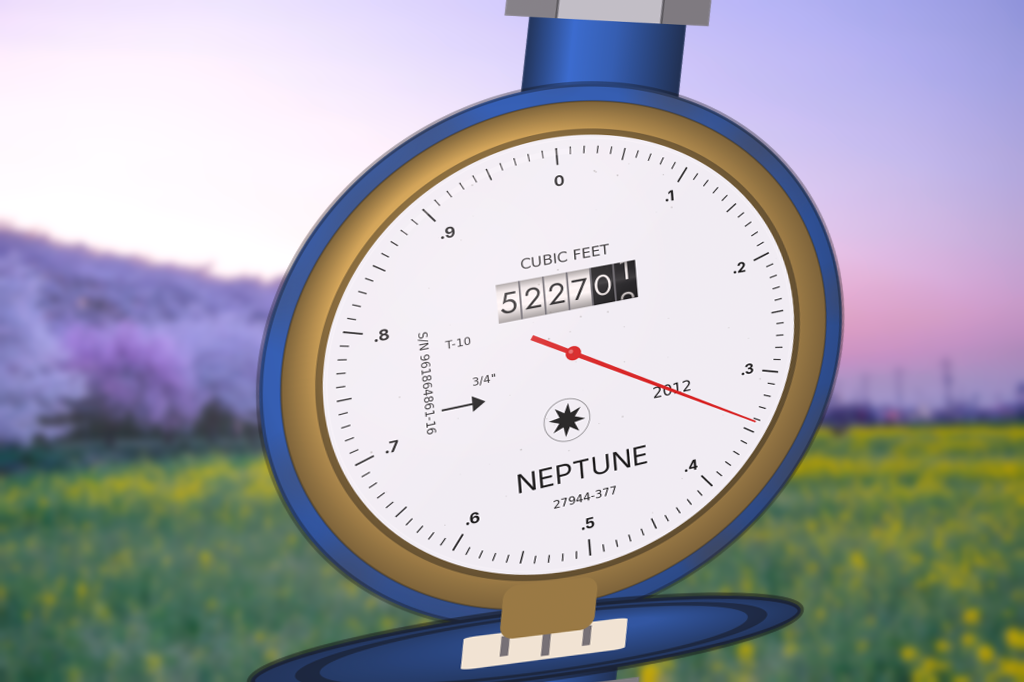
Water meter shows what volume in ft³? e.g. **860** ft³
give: **522701.34** ft³
